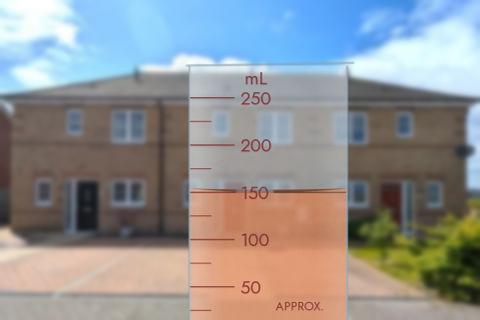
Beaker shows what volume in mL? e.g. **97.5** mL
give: **150** mL
